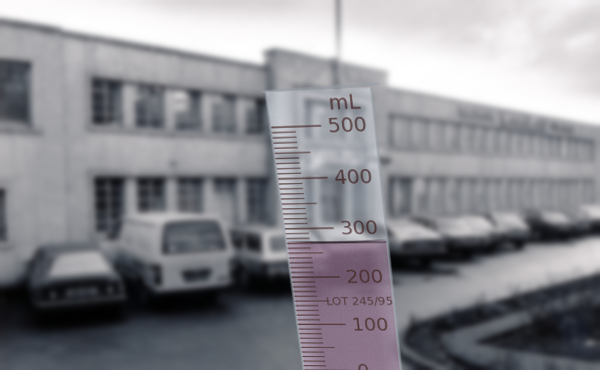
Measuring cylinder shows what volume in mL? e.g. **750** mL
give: **270** mL
